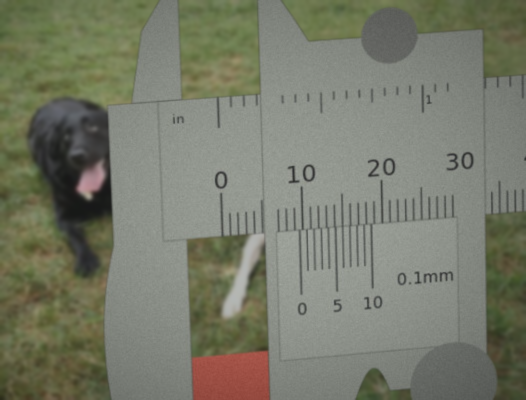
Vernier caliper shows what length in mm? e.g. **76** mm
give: **9.6** mm
